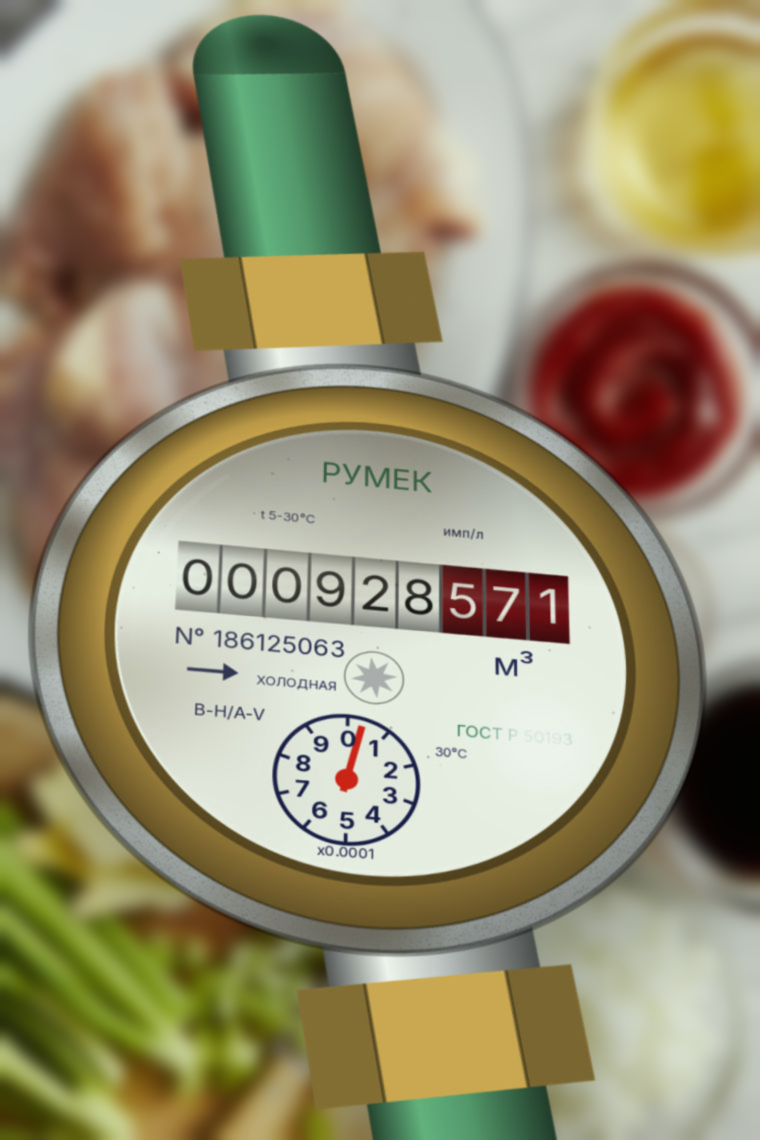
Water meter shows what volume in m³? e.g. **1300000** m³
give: **928.5710** m³
